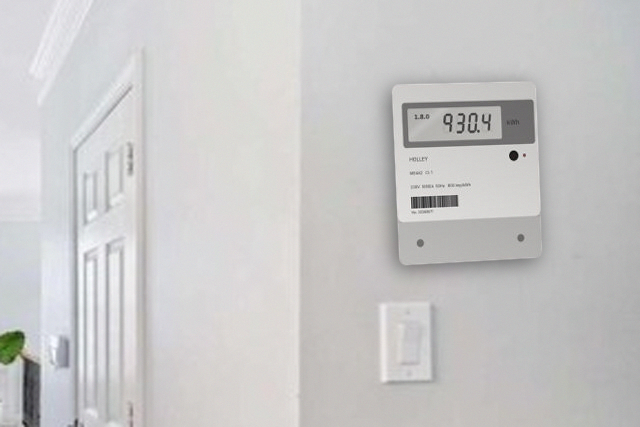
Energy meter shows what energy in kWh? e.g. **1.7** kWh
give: **930.4** kWh
